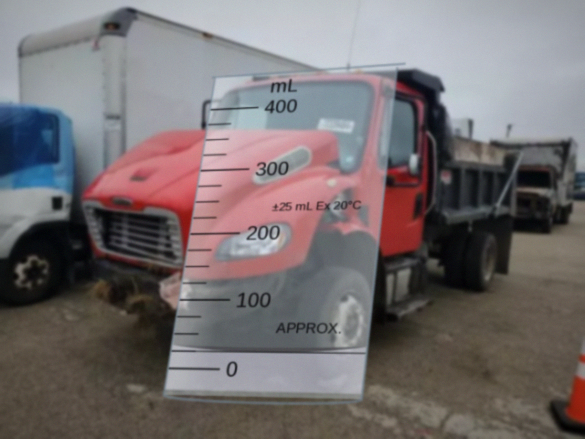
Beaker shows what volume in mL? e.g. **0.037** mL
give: **25** mL
